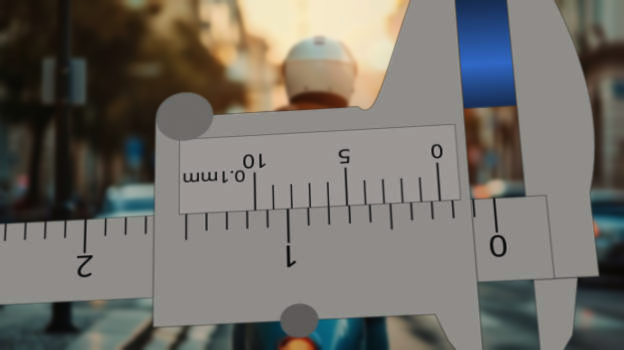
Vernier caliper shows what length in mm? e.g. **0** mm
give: **2.6** mm
